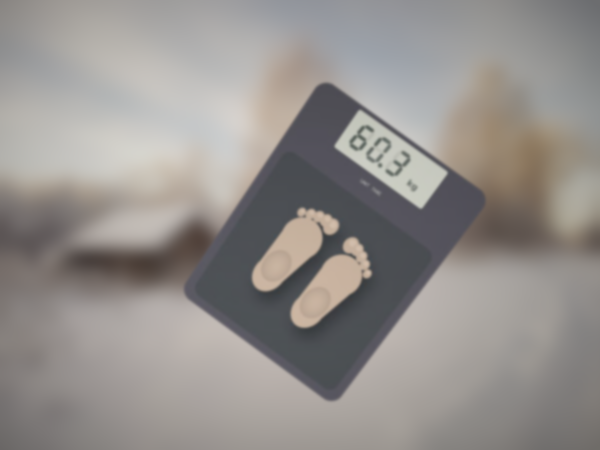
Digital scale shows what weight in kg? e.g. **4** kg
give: **60.3** kg
